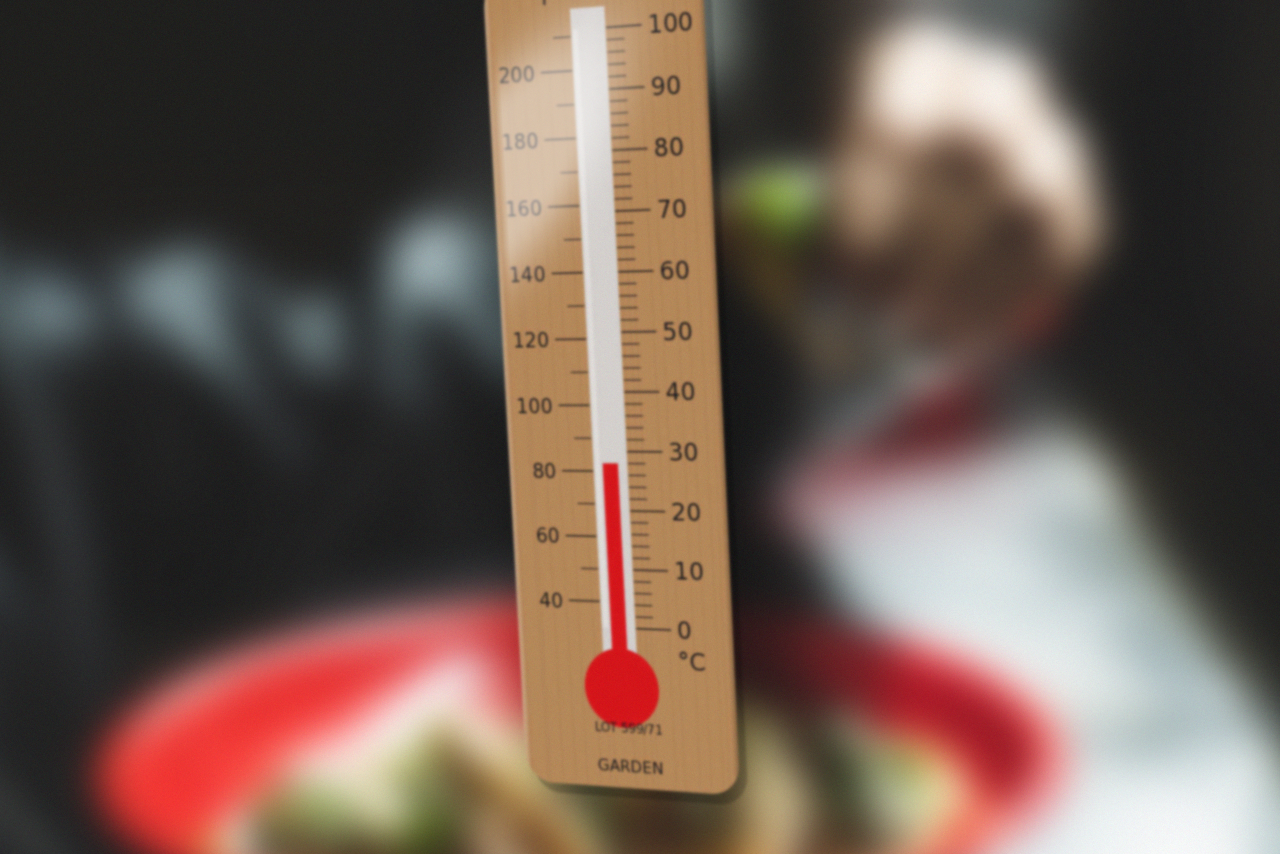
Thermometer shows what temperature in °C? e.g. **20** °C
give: **28** °C
